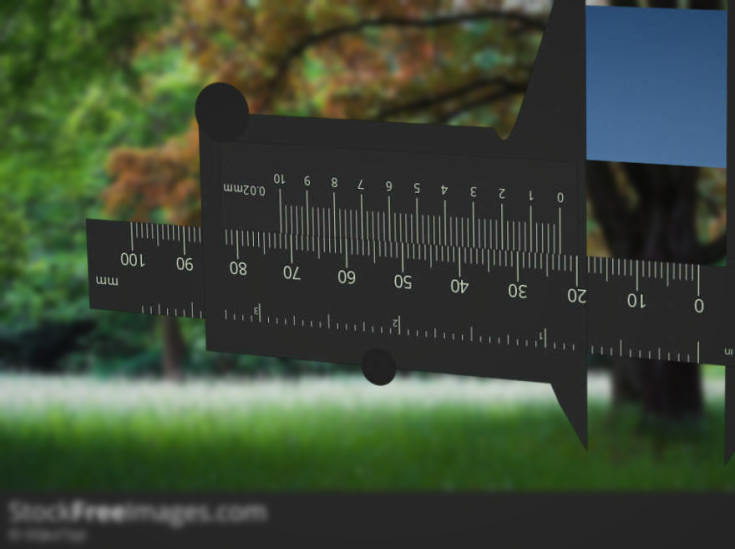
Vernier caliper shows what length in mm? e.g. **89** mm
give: **22.8** mm
